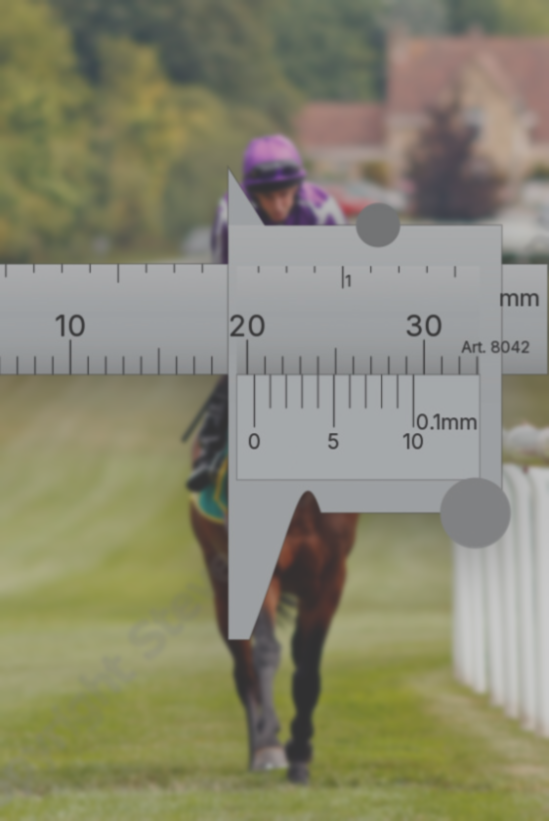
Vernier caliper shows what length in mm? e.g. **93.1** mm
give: **20.4** mm
